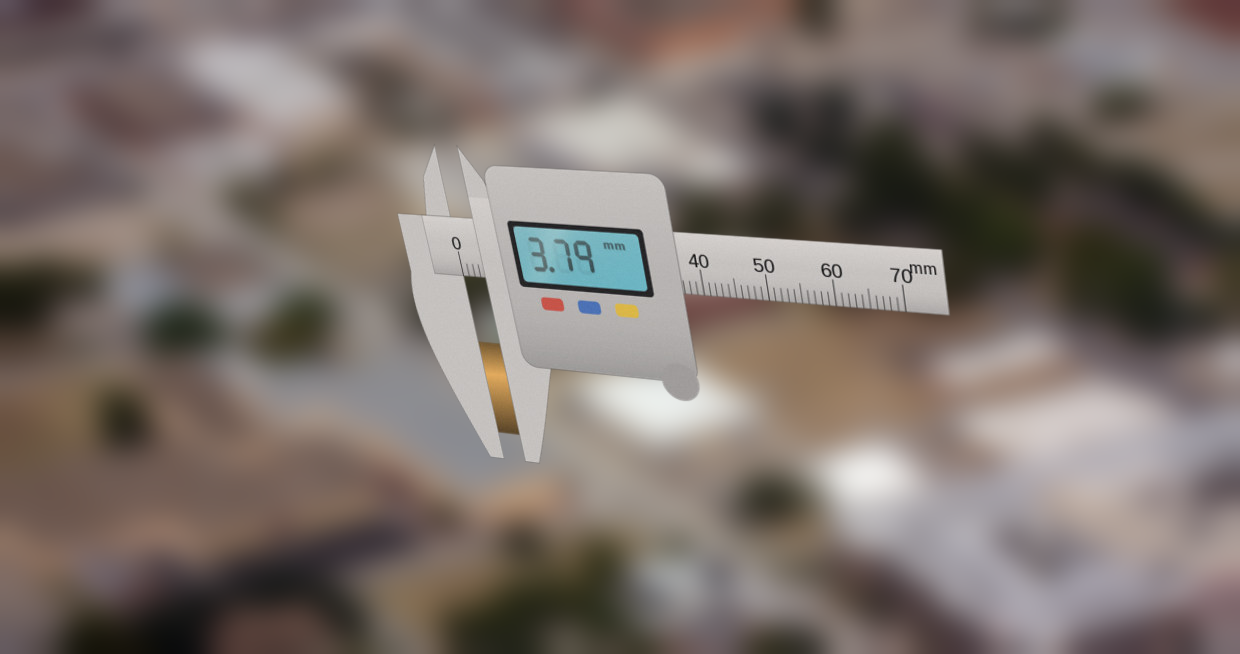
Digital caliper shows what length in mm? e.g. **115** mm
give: **3.79** mm
